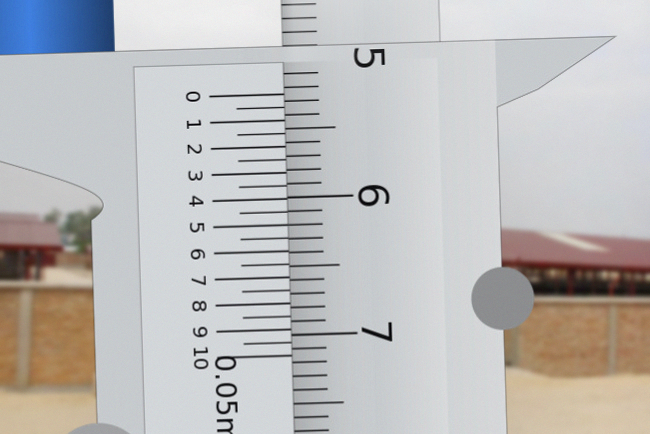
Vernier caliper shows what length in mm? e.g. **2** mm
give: **52.5** mm
